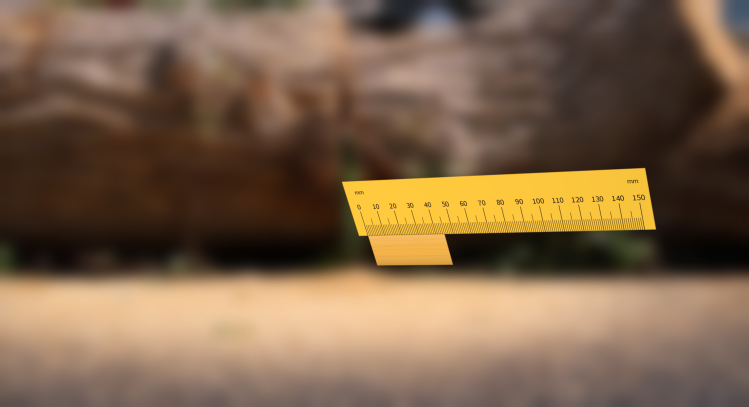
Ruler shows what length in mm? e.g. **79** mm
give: **45** mm
